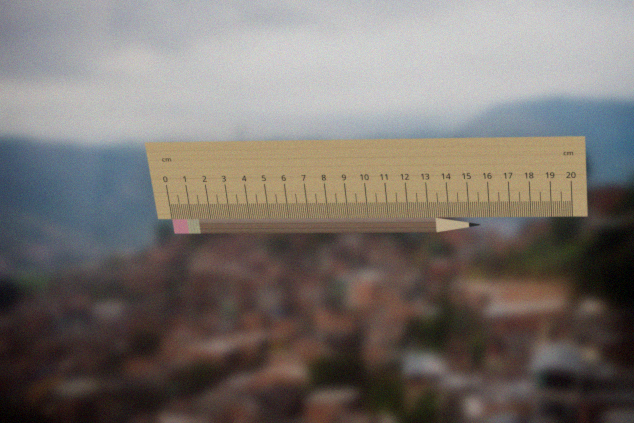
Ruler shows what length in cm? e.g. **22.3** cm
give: **15.5** cm
